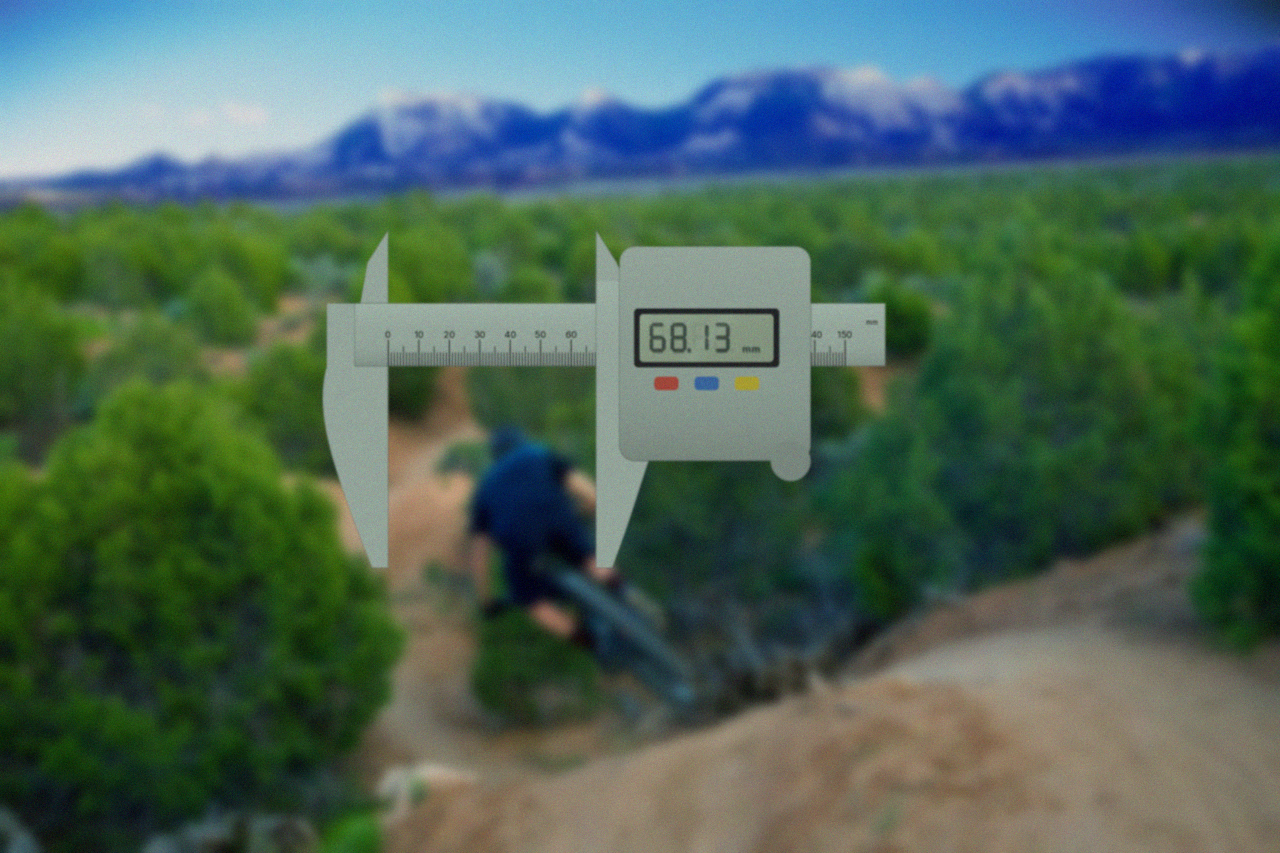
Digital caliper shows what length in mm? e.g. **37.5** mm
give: **68.13** mm
